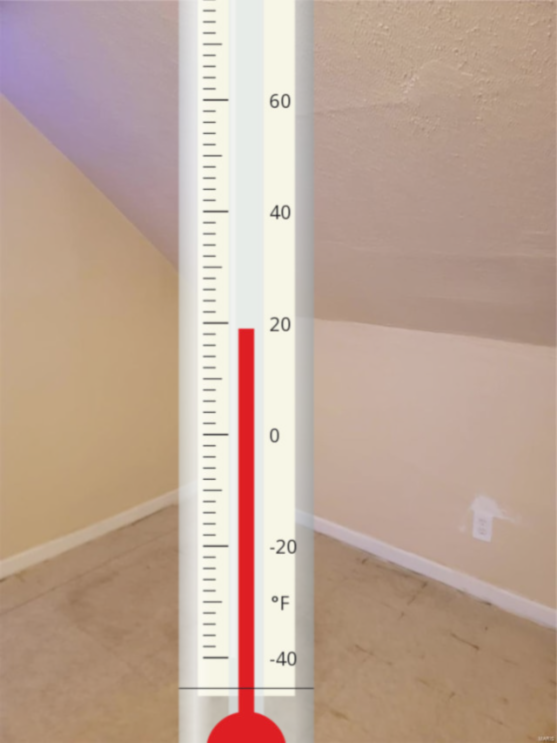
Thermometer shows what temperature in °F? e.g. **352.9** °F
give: **19** °F
